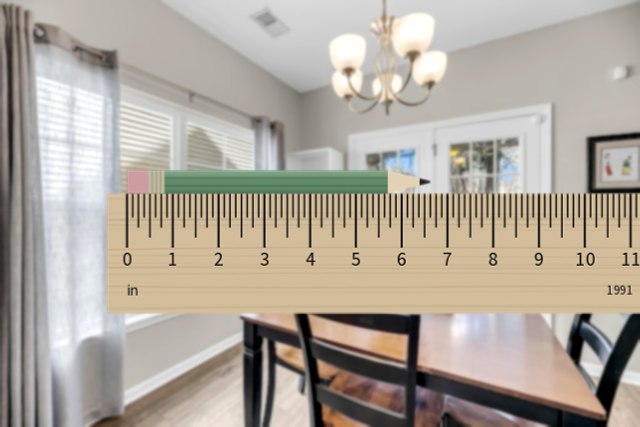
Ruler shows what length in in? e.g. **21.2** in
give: **6.625** in
